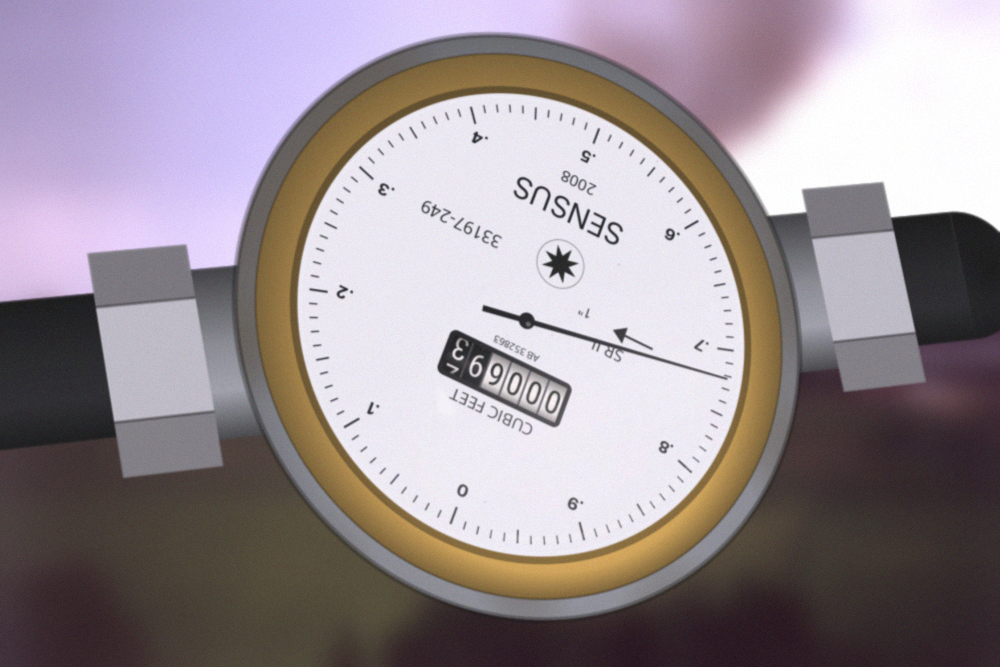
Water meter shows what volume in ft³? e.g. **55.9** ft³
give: **692.72** ft³
